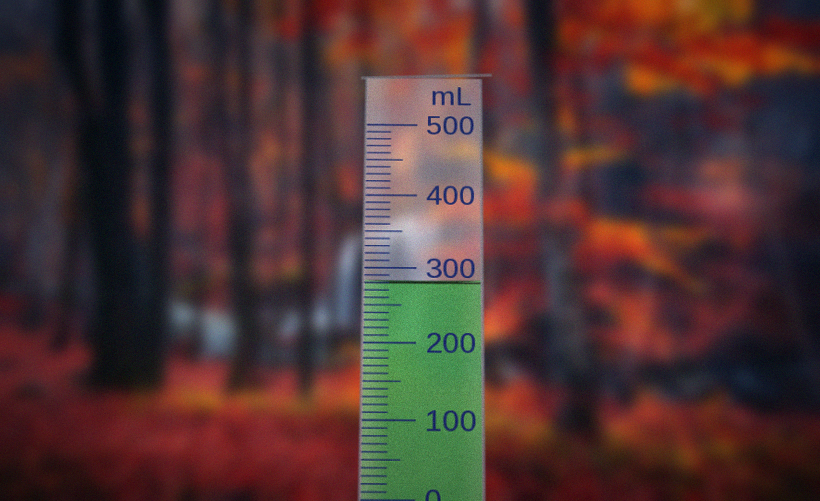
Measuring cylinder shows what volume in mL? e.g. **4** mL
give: **280** mL
